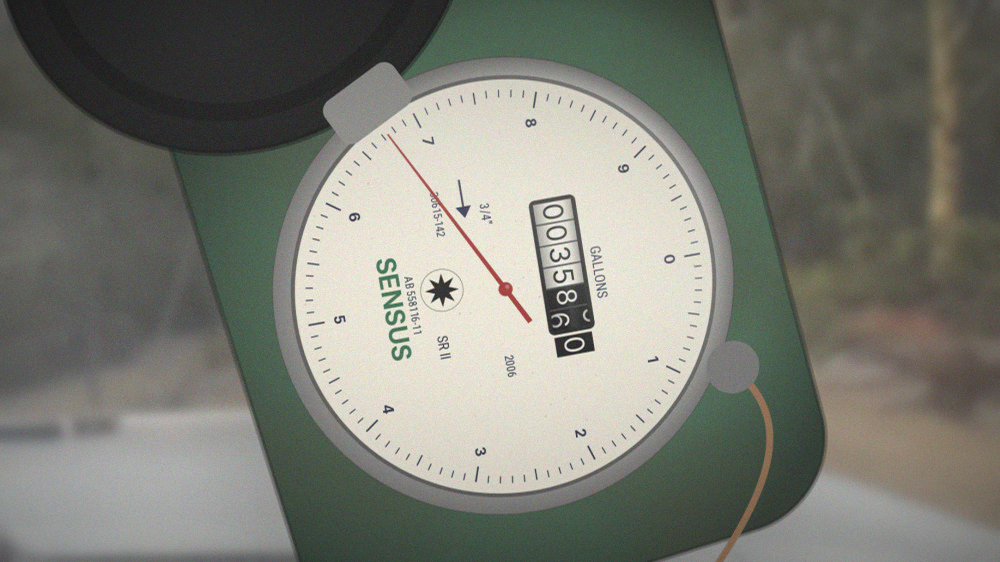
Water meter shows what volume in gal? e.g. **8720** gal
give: **35856.7** gal
